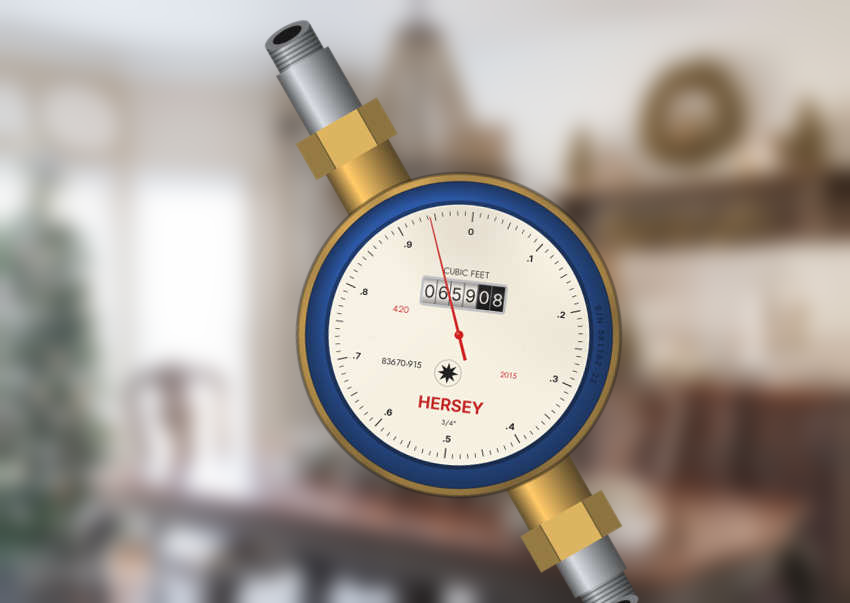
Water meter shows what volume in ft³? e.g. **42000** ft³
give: **65907.94** ft³
